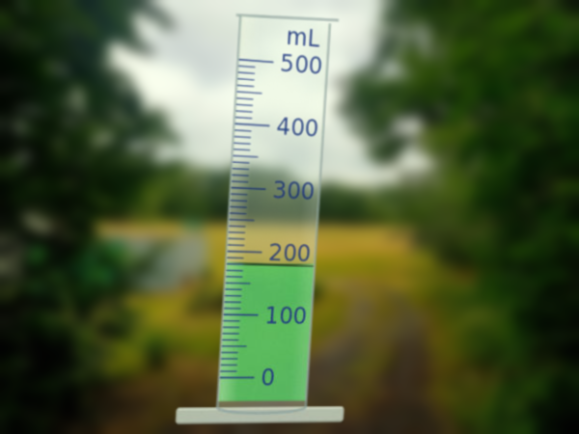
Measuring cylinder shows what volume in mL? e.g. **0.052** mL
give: **180** mL
